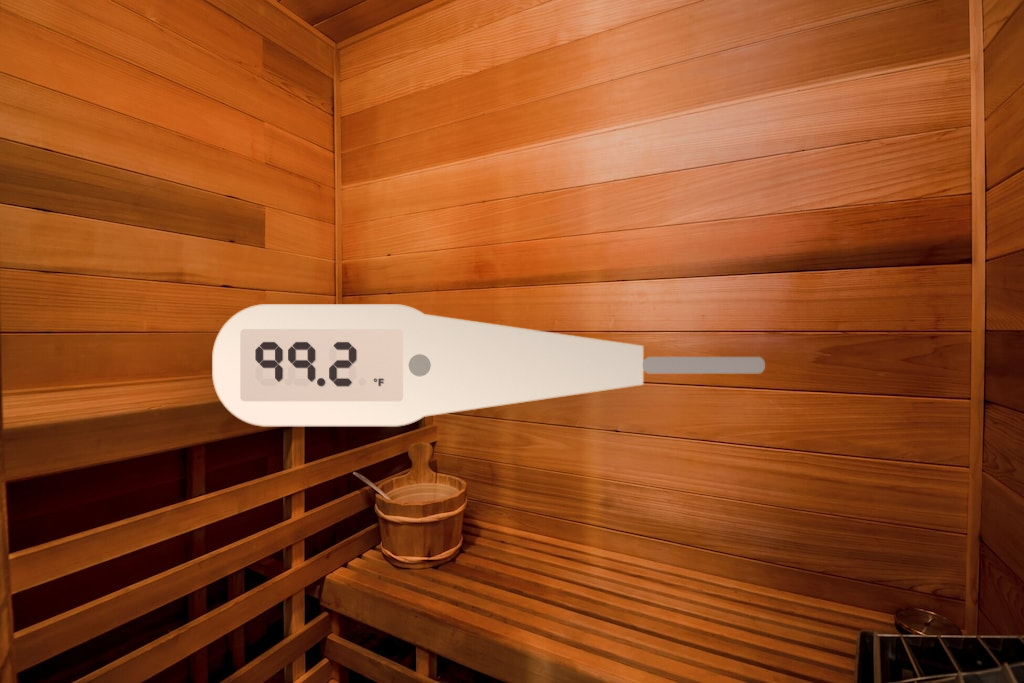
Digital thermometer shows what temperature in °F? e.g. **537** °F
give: **99.2** °F
